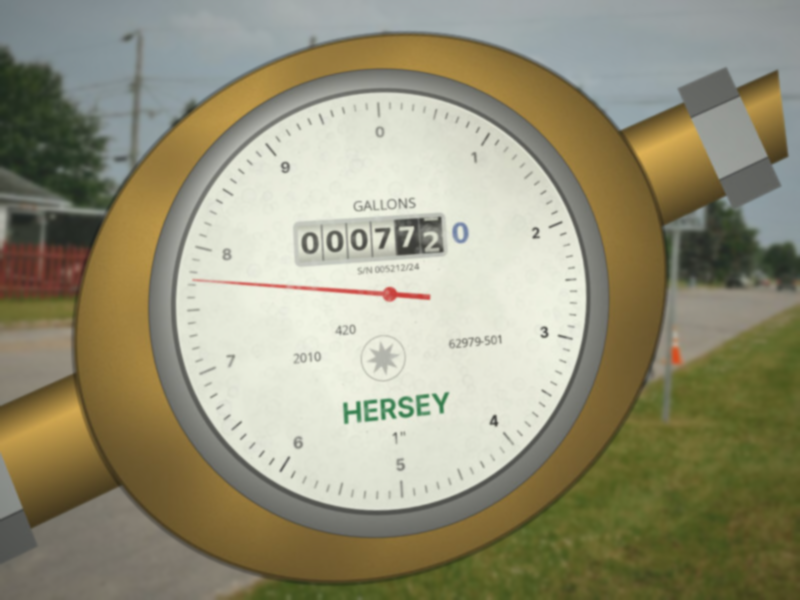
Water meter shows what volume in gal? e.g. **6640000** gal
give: **7717.7** gal
